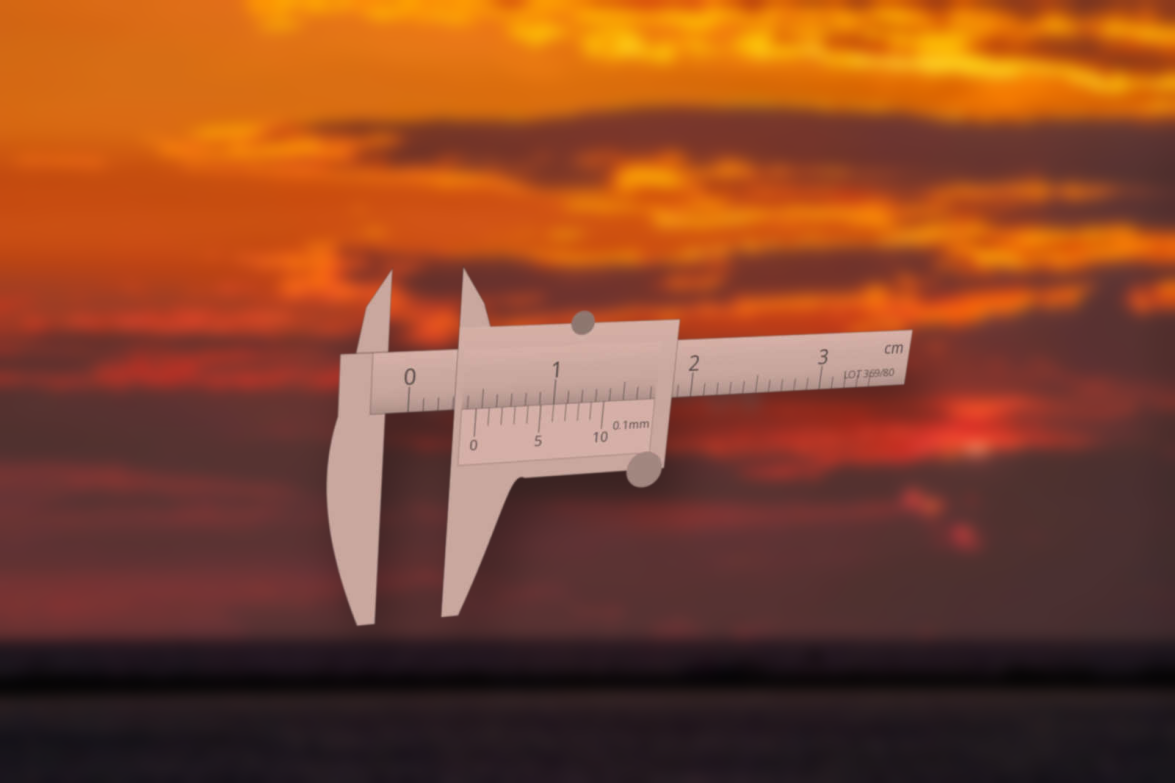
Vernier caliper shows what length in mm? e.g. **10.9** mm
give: **4.6** mm
